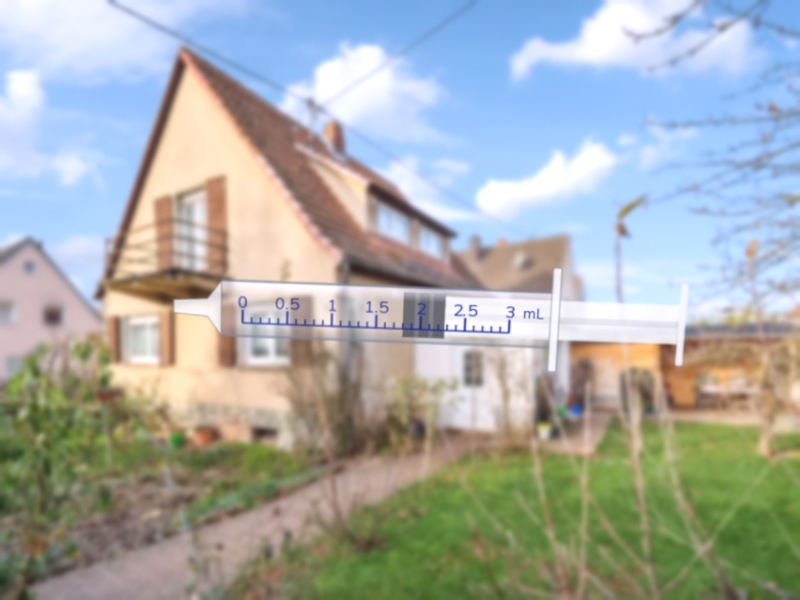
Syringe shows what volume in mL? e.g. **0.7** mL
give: **1.8** mL
